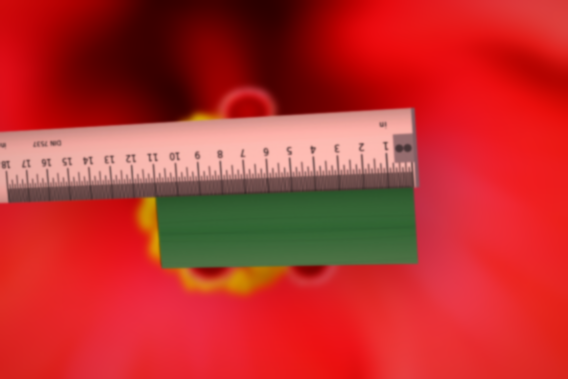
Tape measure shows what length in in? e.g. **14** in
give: **11** in
